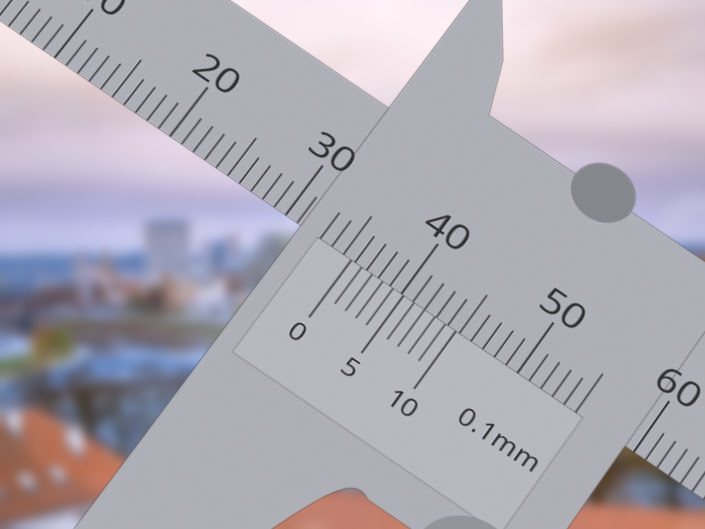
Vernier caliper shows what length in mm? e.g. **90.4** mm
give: **35.7** mm
